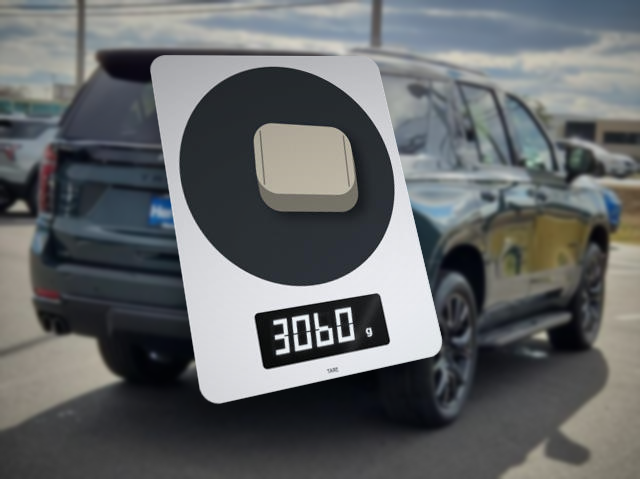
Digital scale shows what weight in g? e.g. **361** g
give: **3060** g
